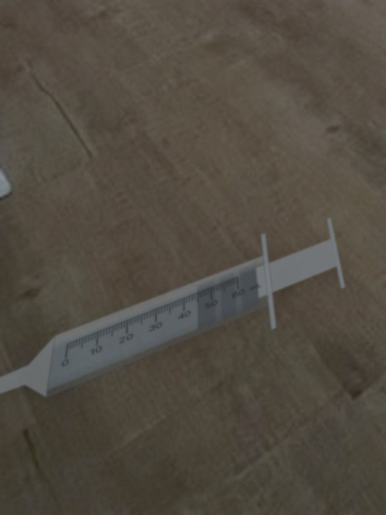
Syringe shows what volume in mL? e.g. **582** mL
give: **45** mL
